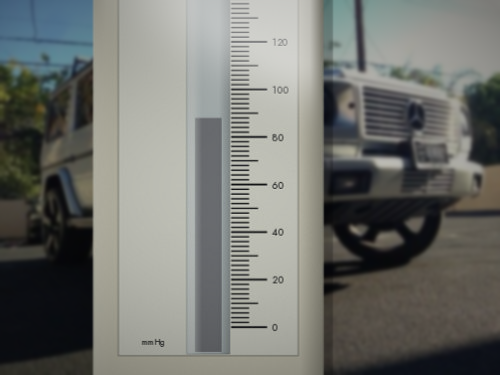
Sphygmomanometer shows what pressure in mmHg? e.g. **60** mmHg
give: **88** mmHg
